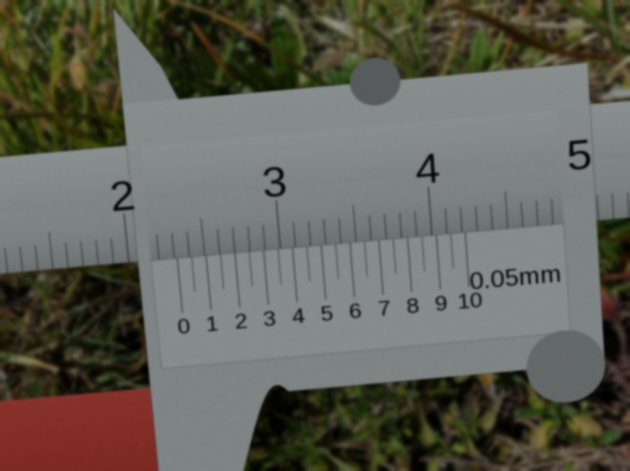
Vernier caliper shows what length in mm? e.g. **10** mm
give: **23.2** mm
